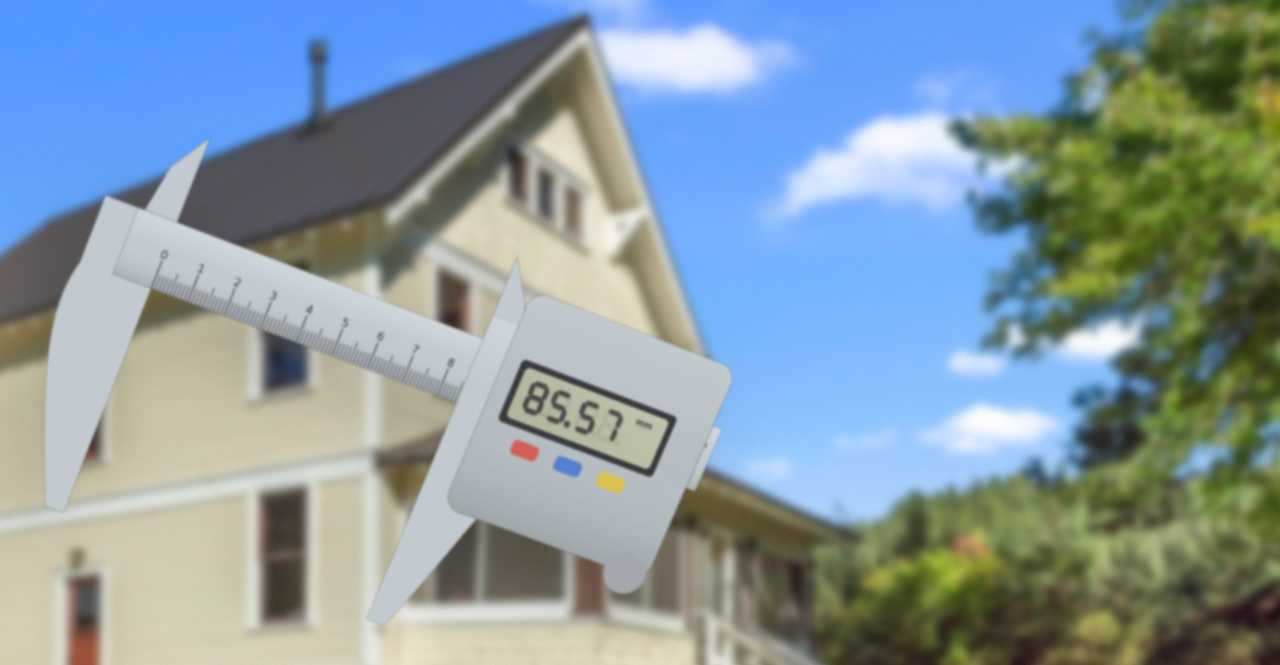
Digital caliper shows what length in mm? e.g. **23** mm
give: **85.57** mm
